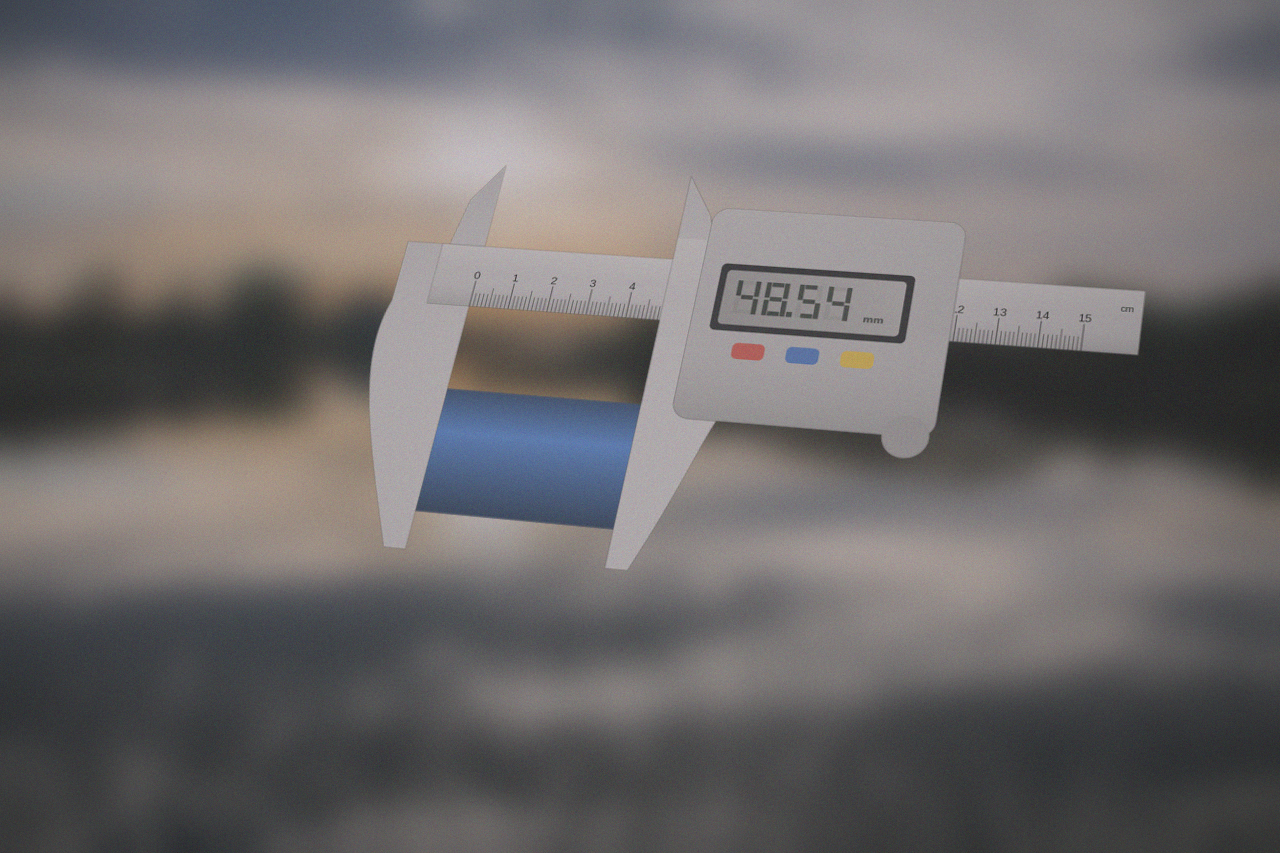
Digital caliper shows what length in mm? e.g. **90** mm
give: **48.54** mm
